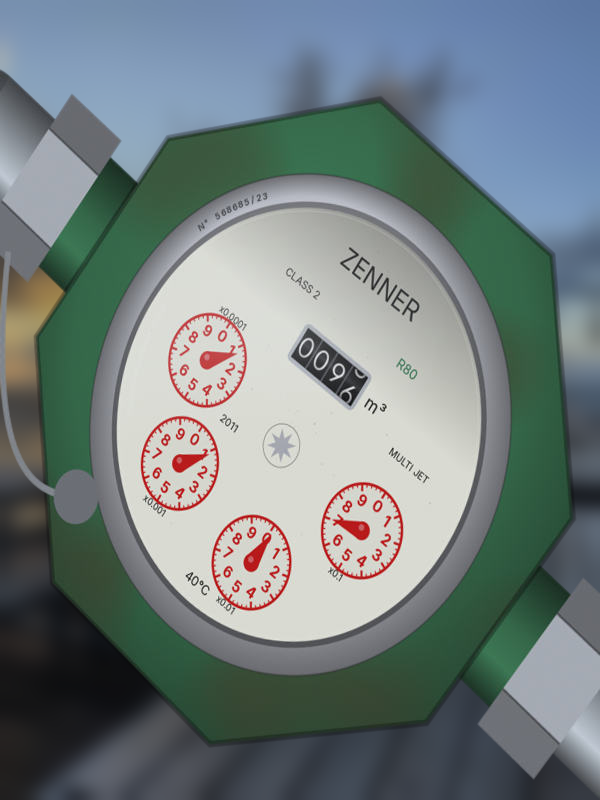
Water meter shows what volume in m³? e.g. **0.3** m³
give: **95.7011** m³
